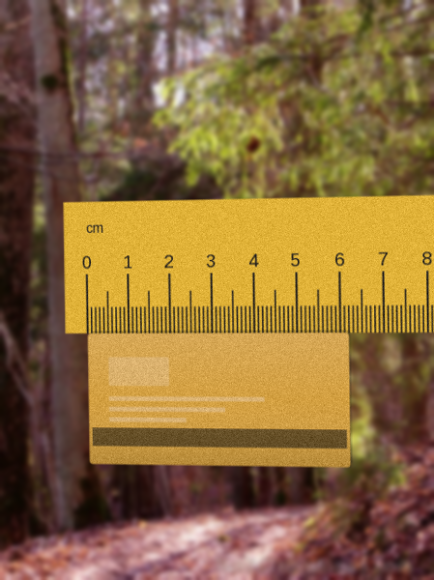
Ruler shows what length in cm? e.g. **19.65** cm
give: **6.2** cm
